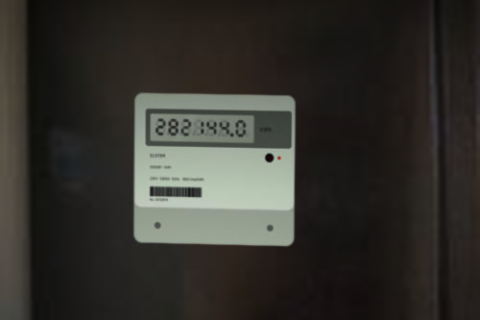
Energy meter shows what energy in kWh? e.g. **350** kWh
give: **282144.0** kWh
